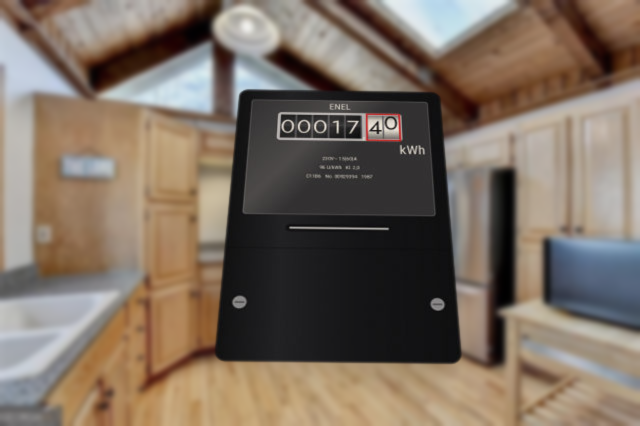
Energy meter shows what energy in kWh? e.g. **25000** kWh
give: **17.40** kWh
